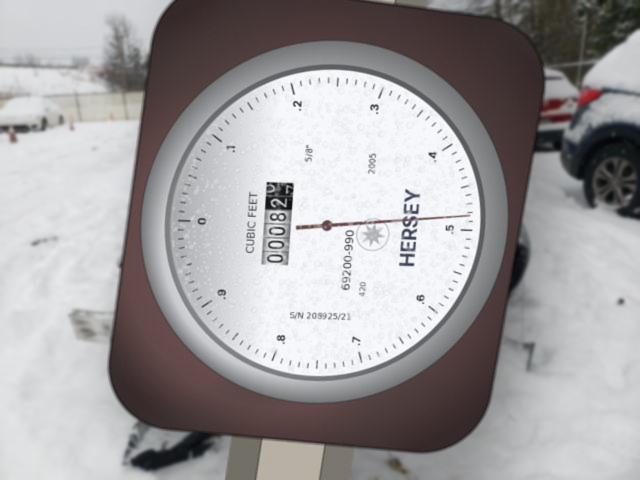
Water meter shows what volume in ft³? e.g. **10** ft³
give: **826.48** ft³
